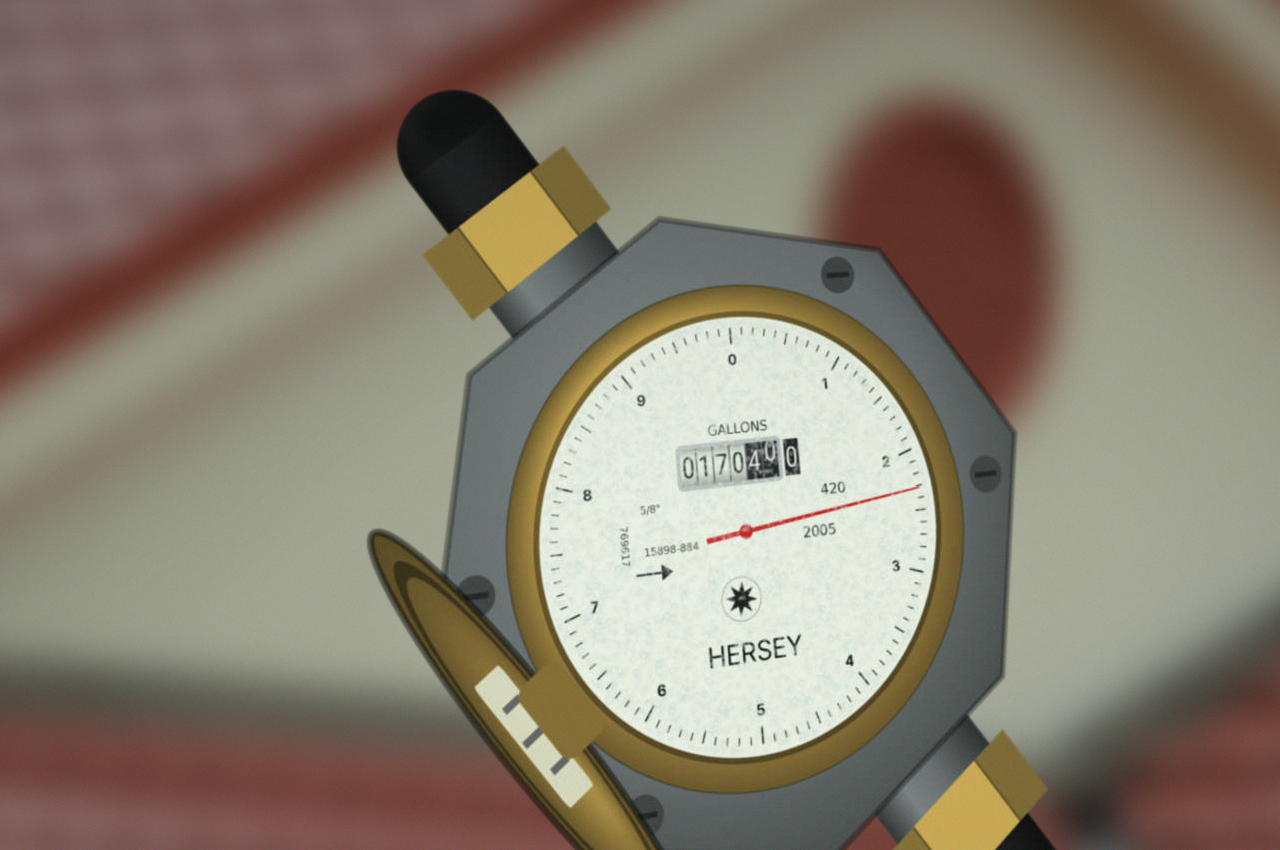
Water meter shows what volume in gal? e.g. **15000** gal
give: **170402.3** gal
